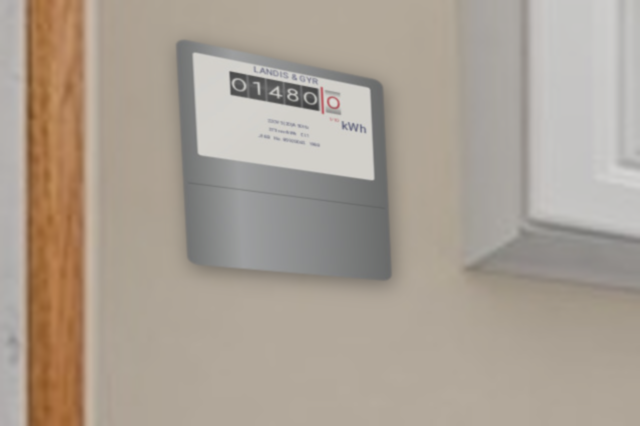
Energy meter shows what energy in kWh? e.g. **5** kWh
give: **1480.0** kWh
